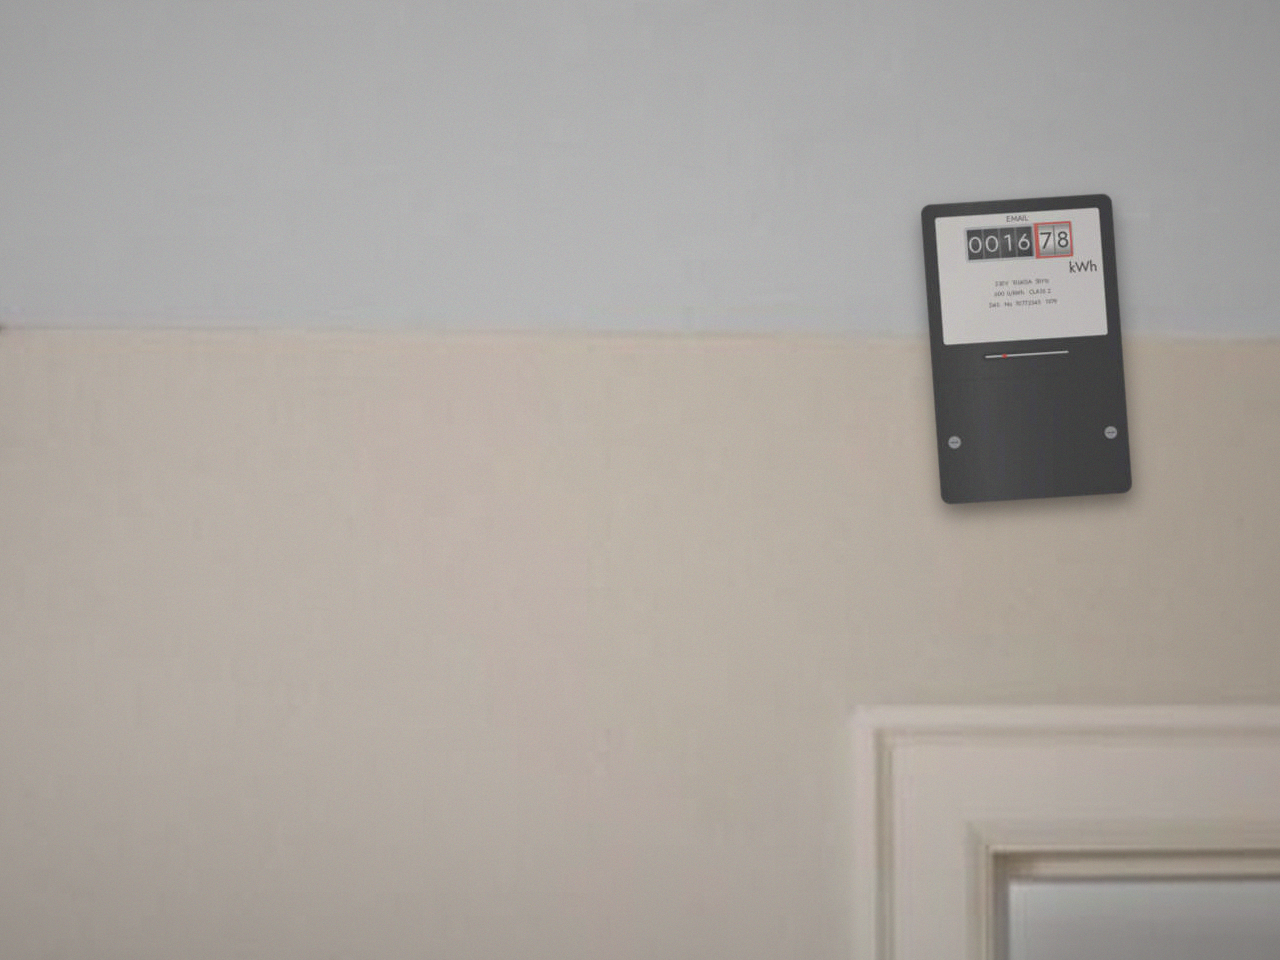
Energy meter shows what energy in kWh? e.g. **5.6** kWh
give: **16.78** kWh
